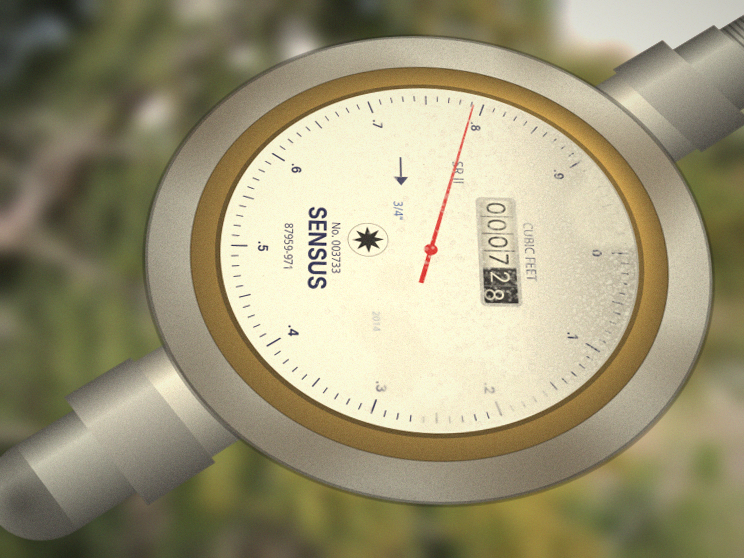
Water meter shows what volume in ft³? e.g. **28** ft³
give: **727.79** ft³
